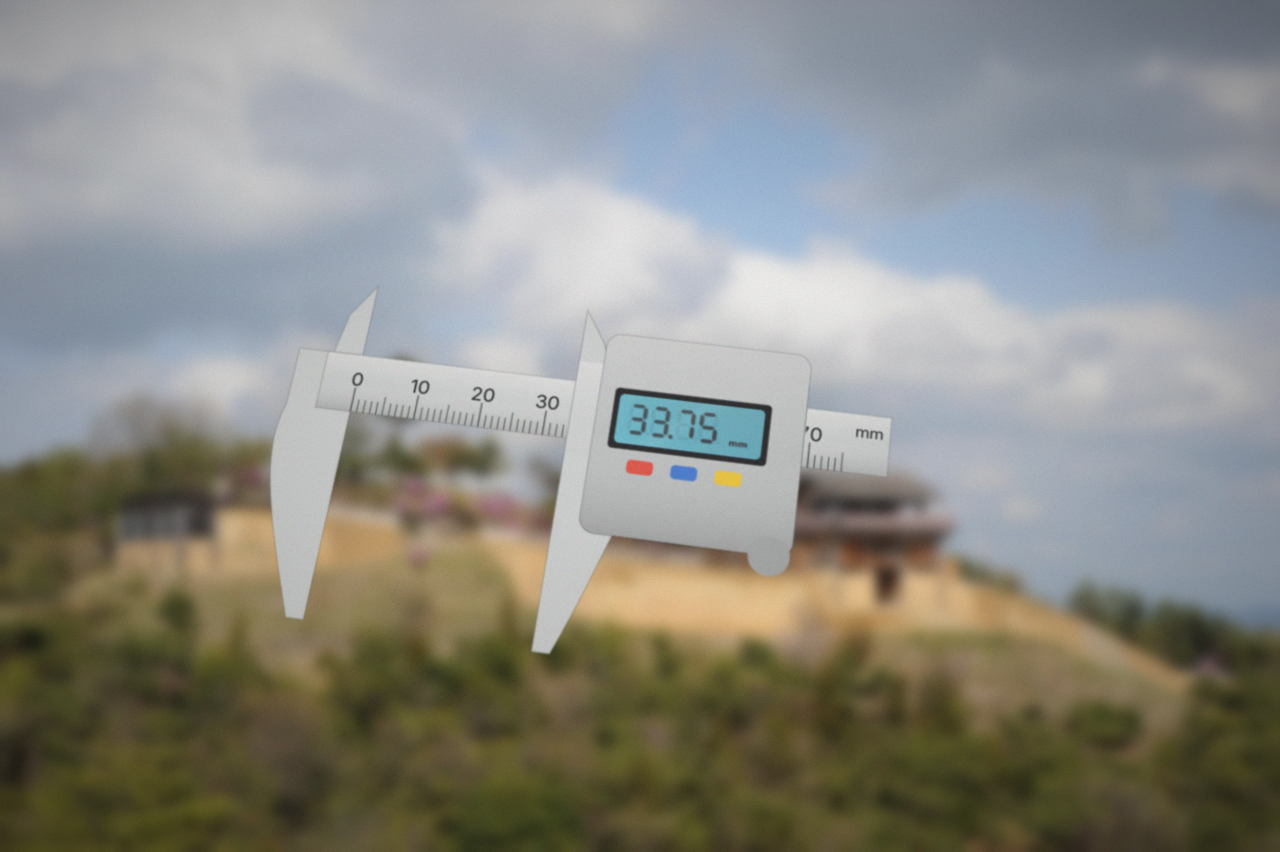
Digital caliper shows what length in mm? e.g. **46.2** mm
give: **33.75** mm
